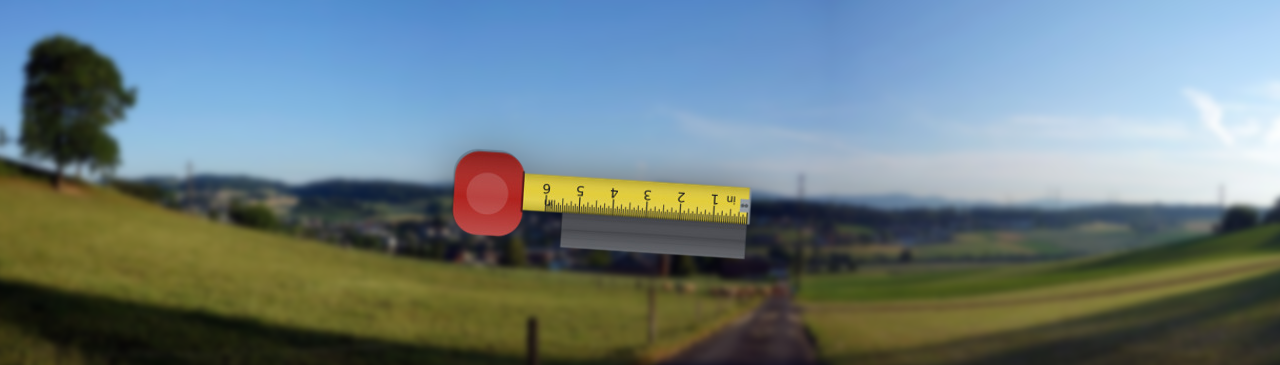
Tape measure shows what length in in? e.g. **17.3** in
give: **5.5** in
